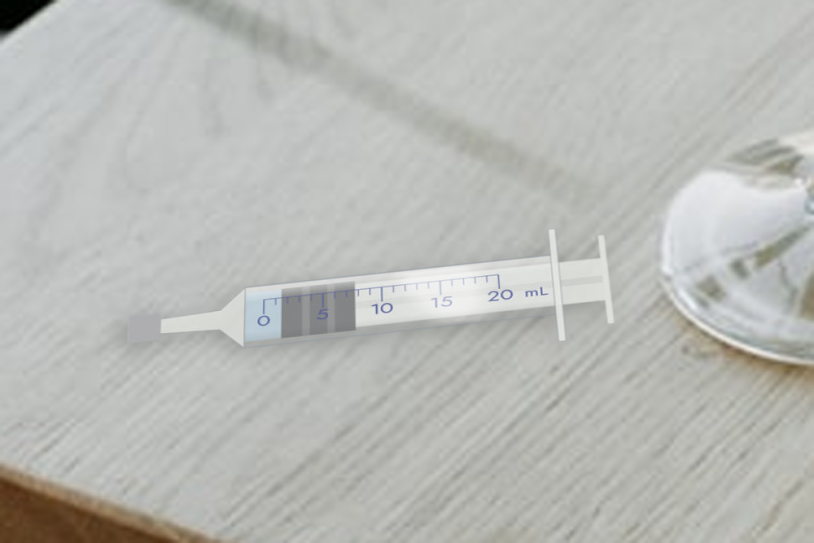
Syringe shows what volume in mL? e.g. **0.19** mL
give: **1.5** mL
